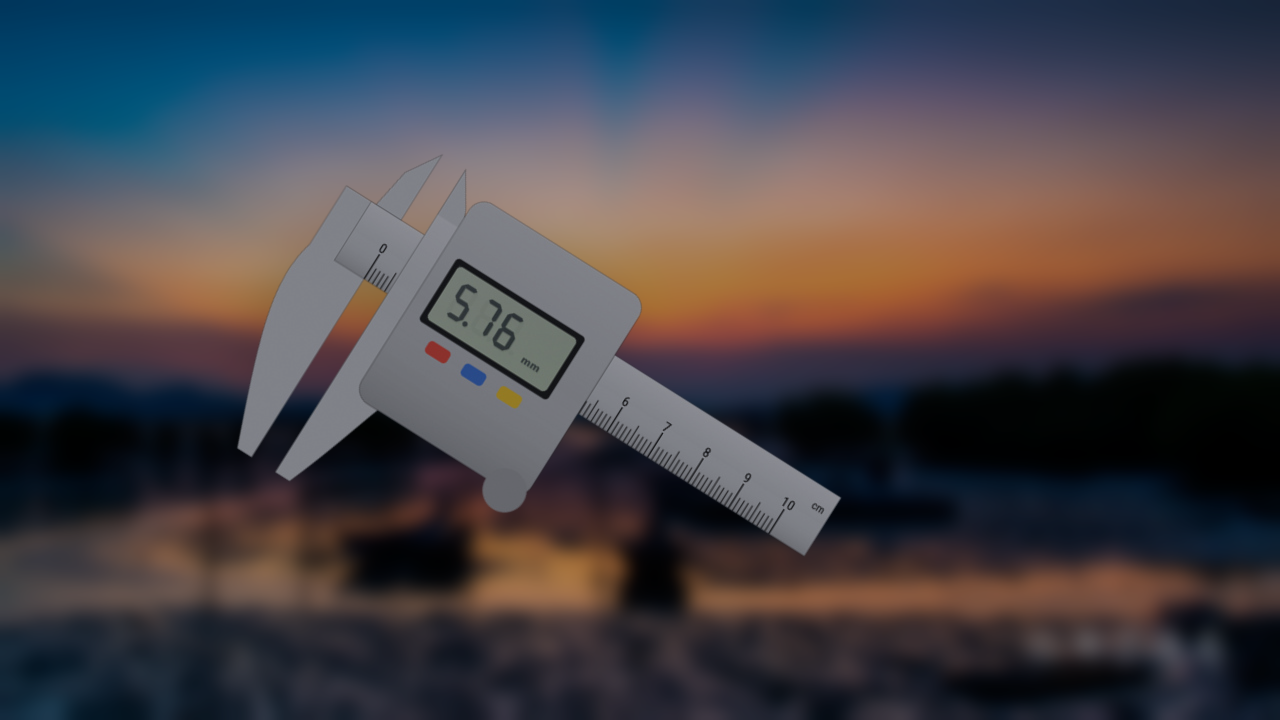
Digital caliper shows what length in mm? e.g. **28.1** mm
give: **5.76** mm
